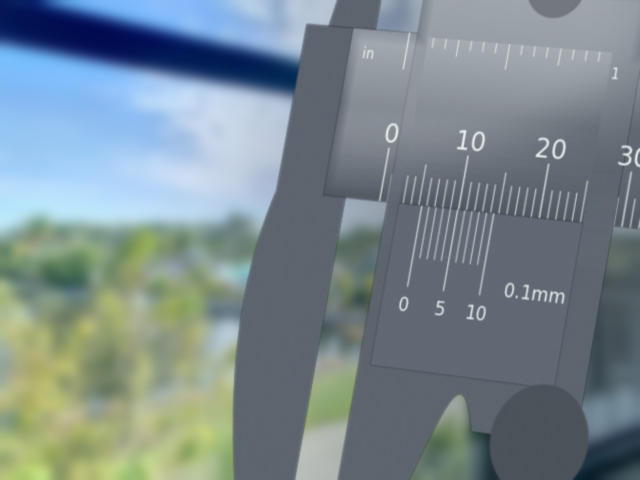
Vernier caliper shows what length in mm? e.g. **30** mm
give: **5.4** mm
